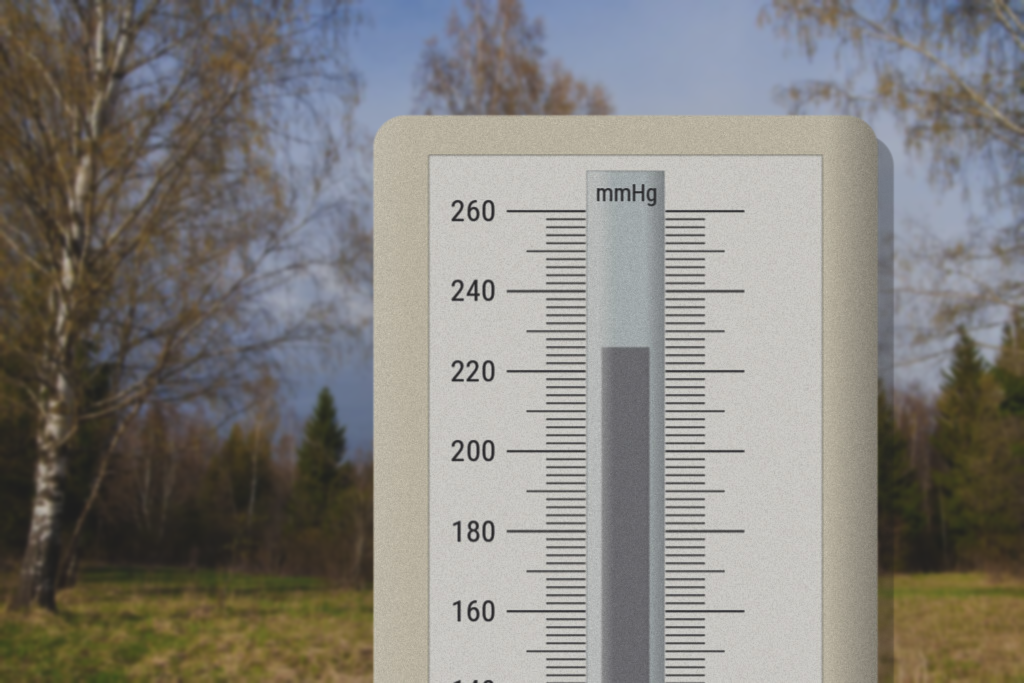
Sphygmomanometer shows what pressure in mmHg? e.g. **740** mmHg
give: **226** mmHg
